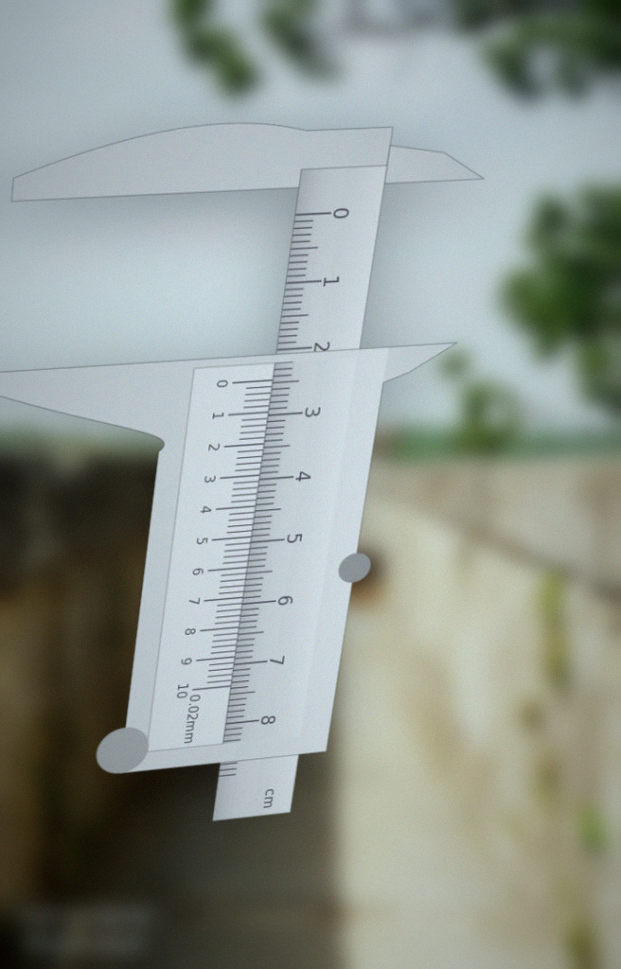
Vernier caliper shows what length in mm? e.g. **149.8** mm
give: **24.6** mm
